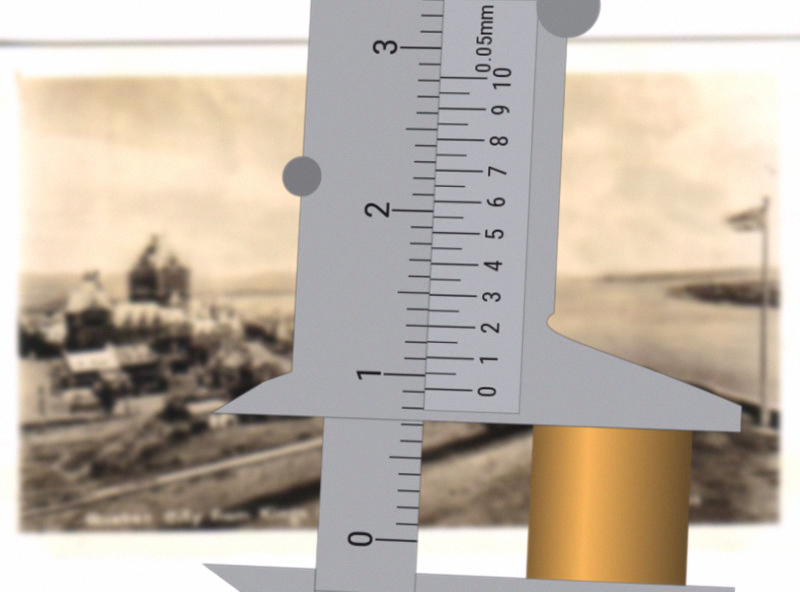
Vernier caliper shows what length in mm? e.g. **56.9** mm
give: **9.2** mm
